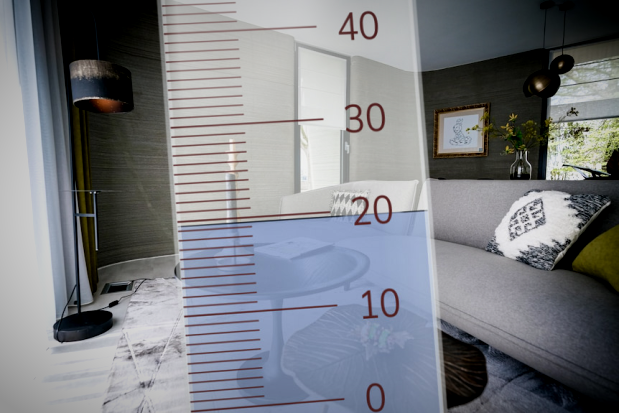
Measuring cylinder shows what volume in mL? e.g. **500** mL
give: **19.5** mL
